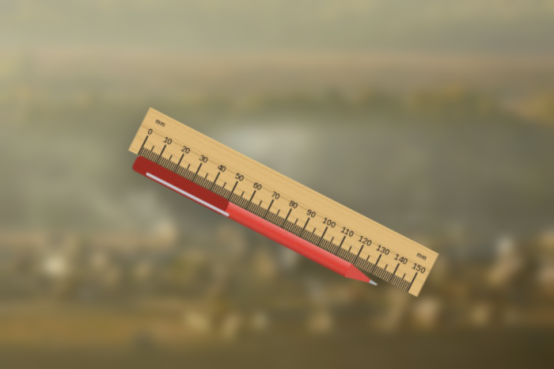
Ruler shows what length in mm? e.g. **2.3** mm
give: **135** mm
